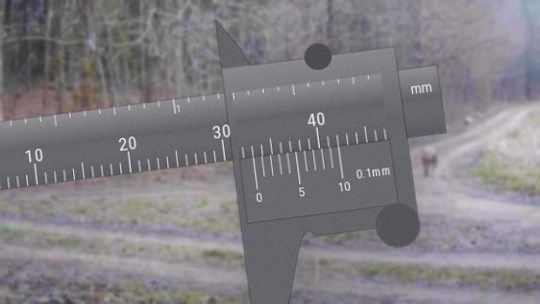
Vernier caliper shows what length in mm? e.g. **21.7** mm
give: **33.0** mm
